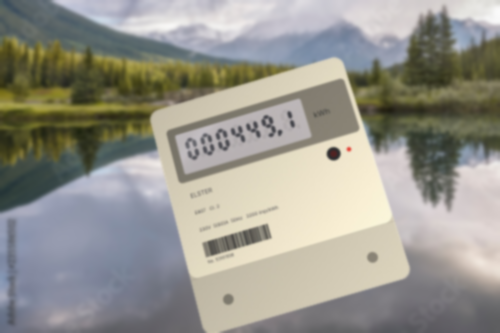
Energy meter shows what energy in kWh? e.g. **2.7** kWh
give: **449.1** kWh
